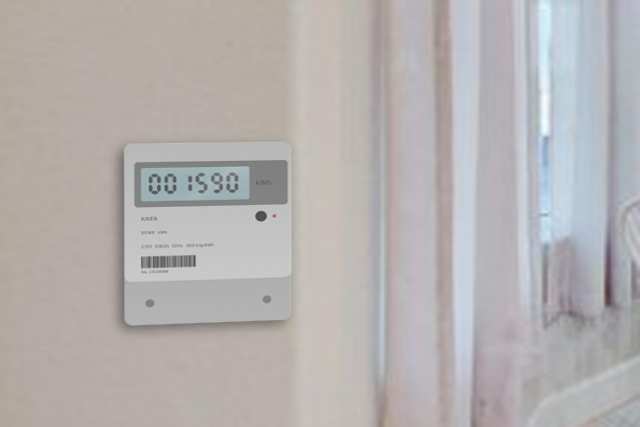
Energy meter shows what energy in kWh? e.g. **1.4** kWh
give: **1590** kWh
